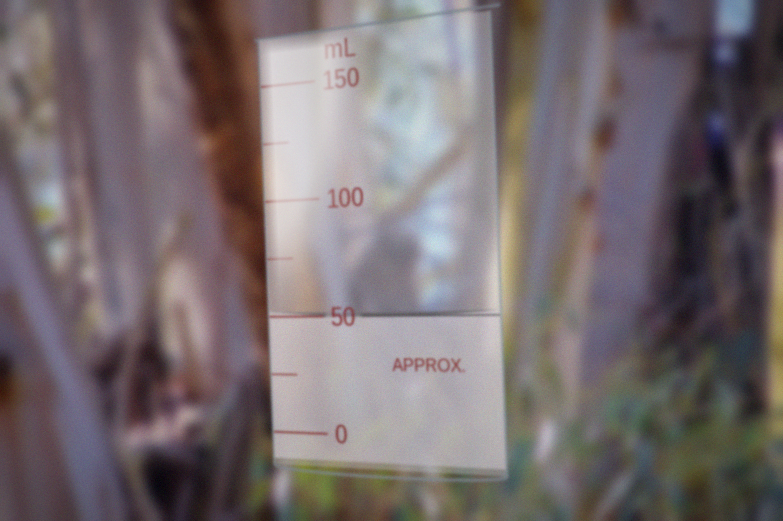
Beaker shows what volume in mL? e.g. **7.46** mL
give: **50** mL
